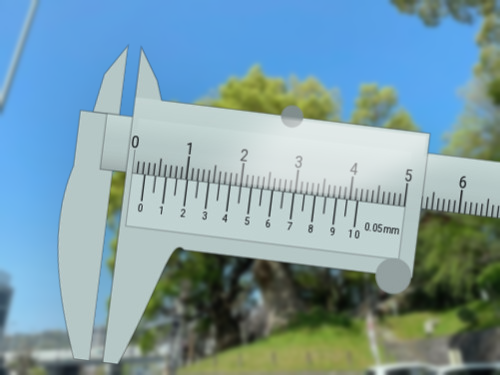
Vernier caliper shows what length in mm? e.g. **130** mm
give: **2.4** mm
